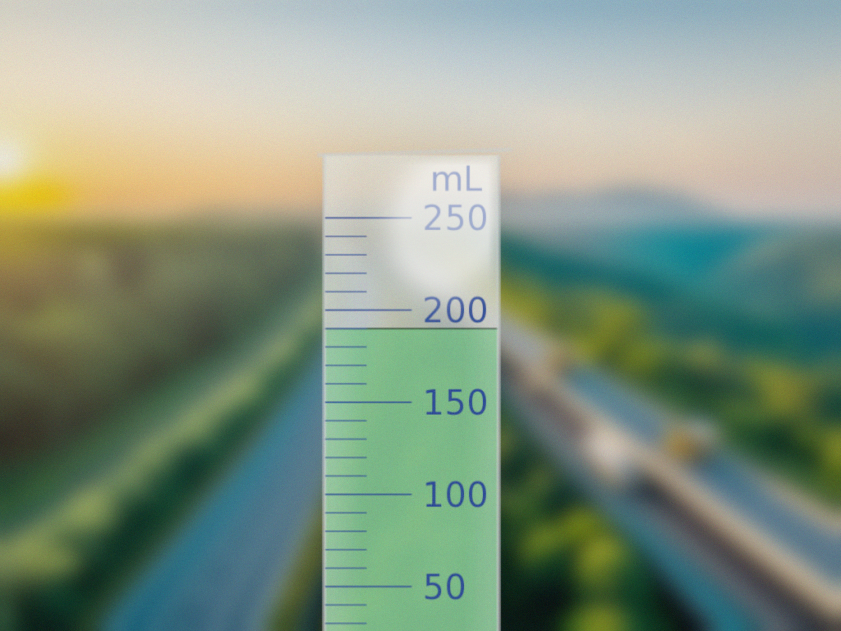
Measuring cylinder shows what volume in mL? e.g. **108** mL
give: **190** mL
